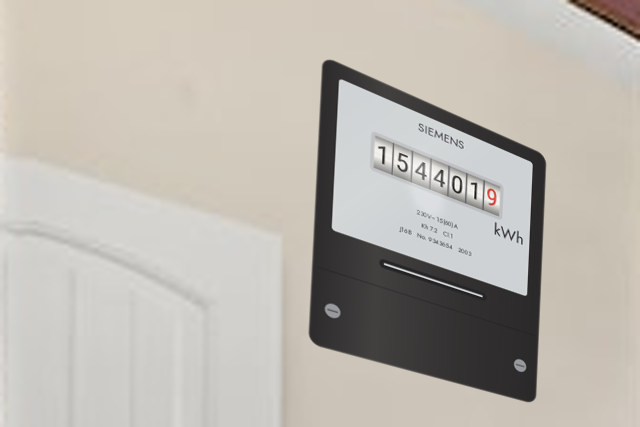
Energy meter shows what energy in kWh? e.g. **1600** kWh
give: **154401.9** kWh
